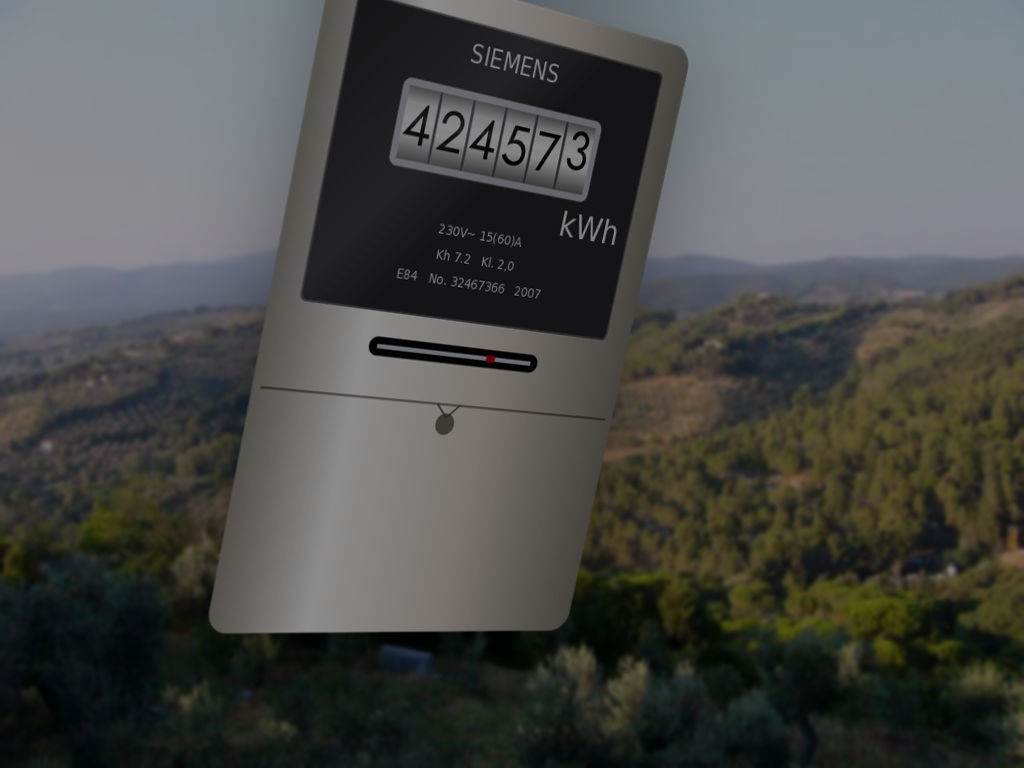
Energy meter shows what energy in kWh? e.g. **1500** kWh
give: **424573** kWh
